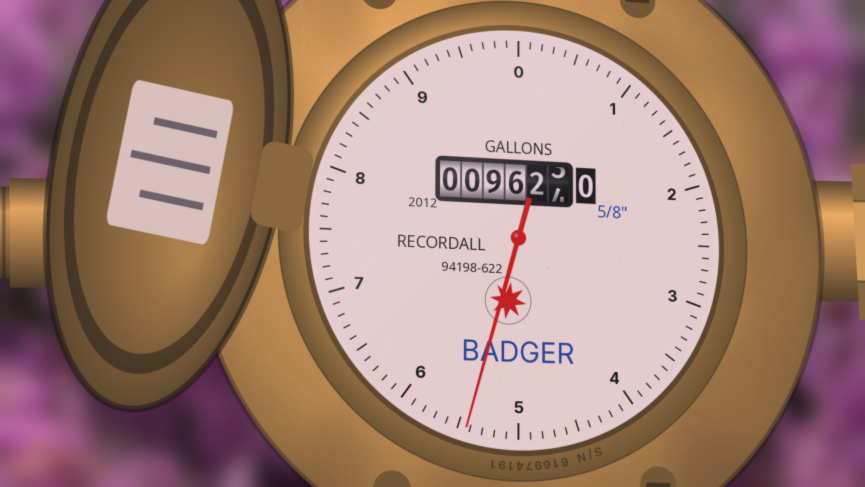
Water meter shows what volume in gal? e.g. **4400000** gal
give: **96235.4** gal
